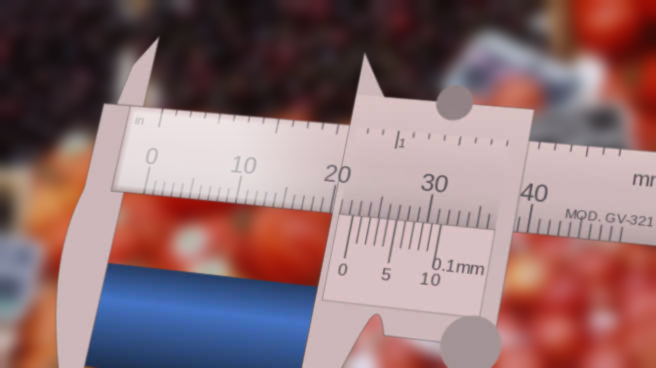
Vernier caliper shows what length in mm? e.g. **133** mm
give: **22.4** mm
